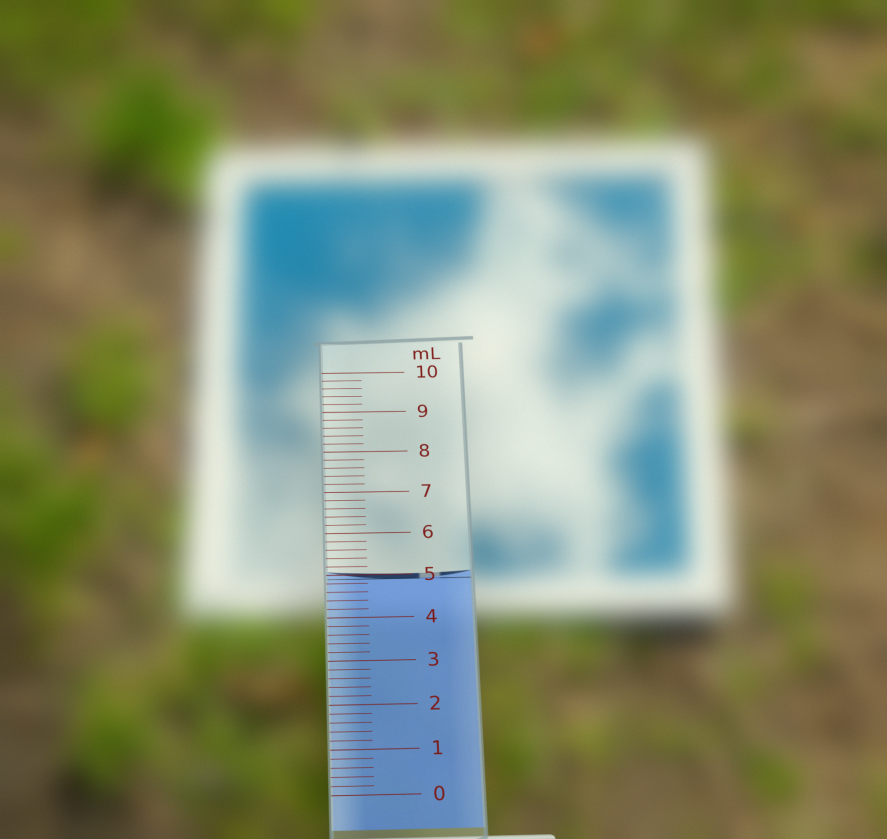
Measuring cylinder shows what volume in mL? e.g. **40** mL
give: **4.9** mL
